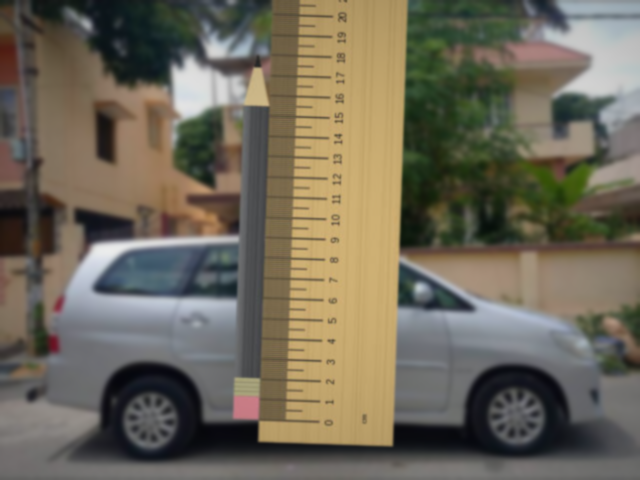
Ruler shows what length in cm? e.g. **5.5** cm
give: **18** cm
